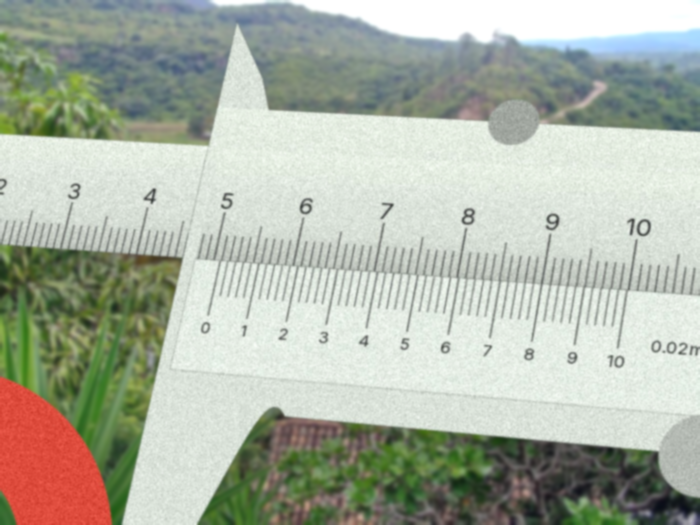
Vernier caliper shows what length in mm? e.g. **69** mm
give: **50.8** mm
